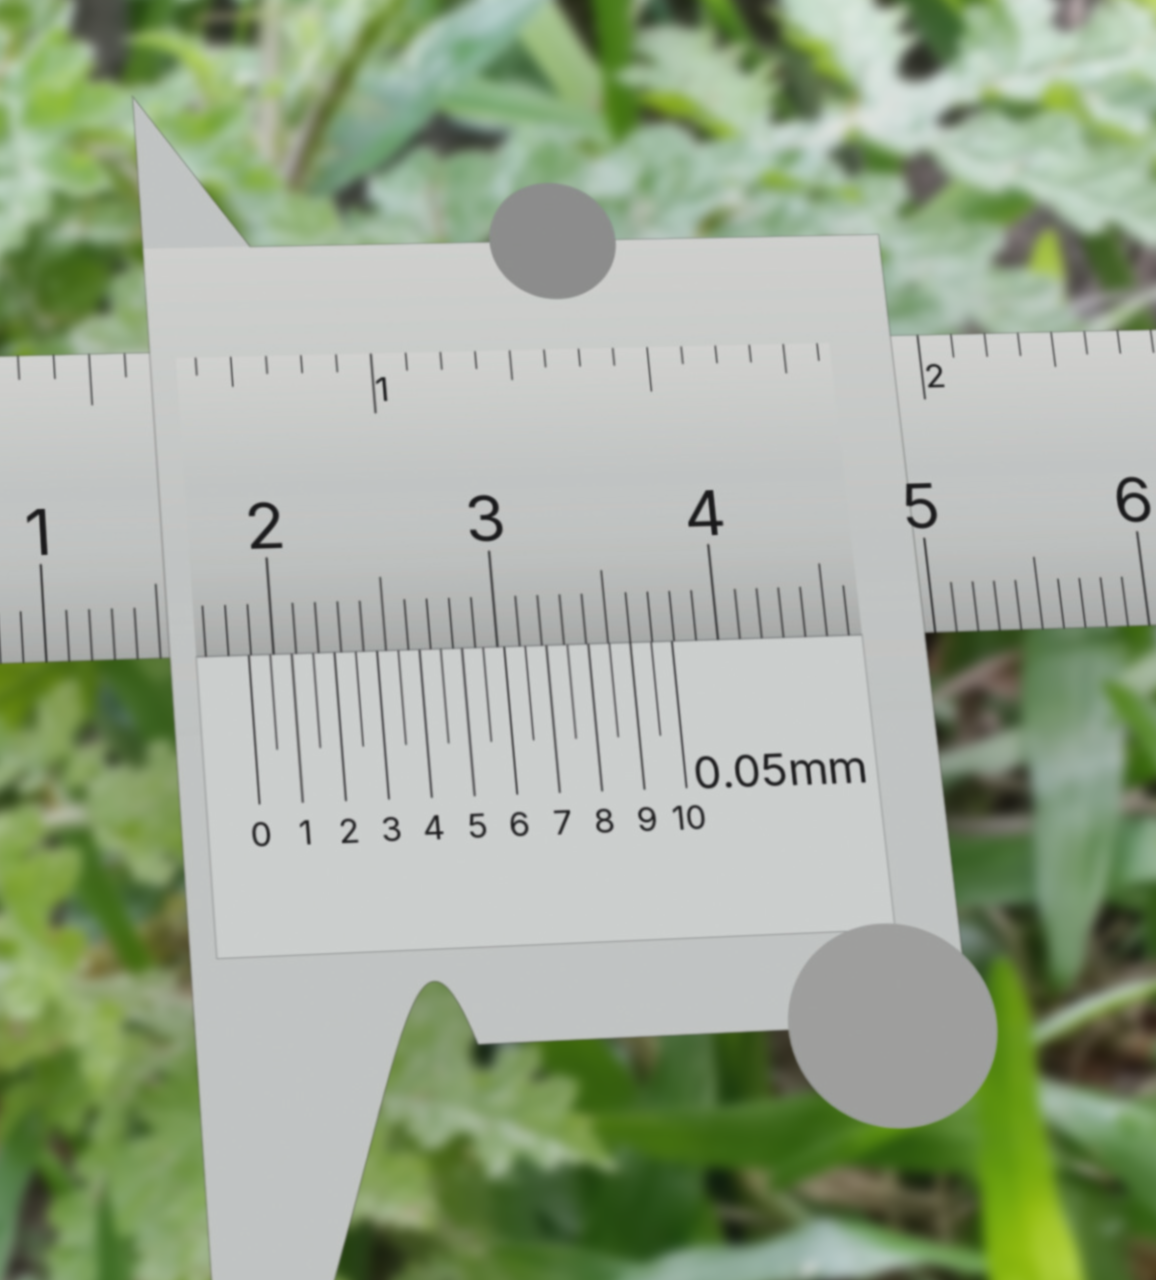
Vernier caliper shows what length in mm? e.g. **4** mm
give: **18.9** mm
